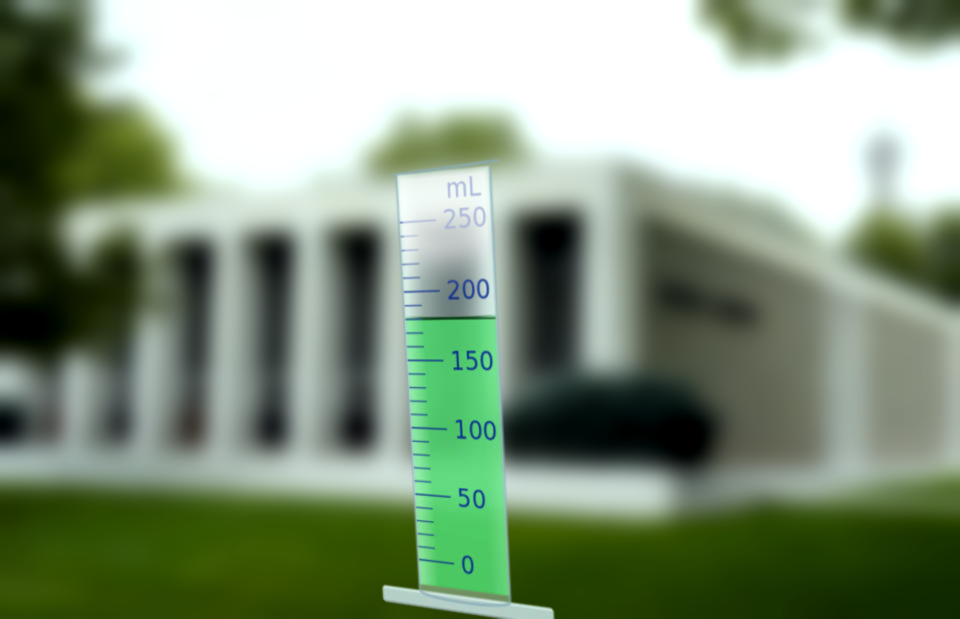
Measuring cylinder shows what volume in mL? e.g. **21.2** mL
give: **180** mL
